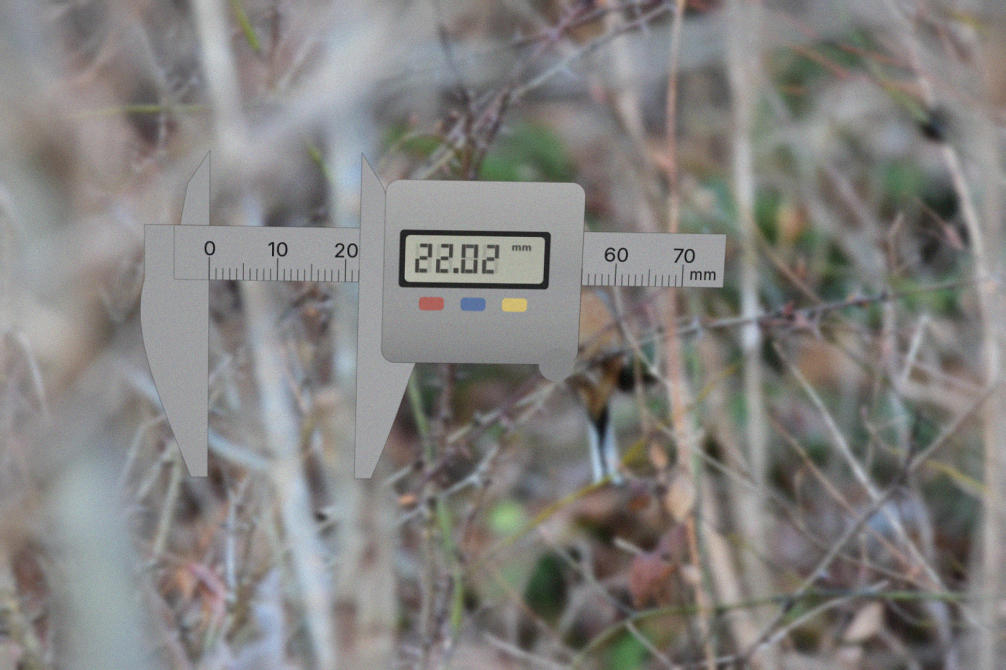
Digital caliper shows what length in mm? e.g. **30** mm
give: **22.02** mm
